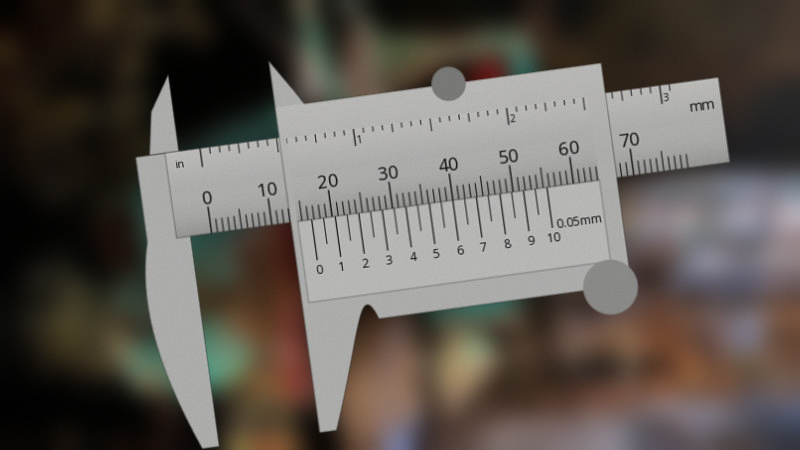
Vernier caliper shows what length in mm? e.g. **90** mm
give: **16.6** mm
